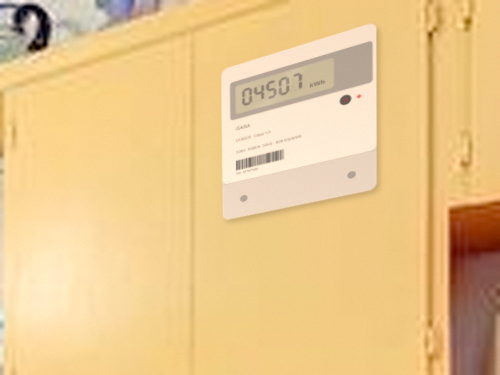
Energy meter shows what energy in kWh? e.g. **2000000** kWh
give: **4507** kWh
